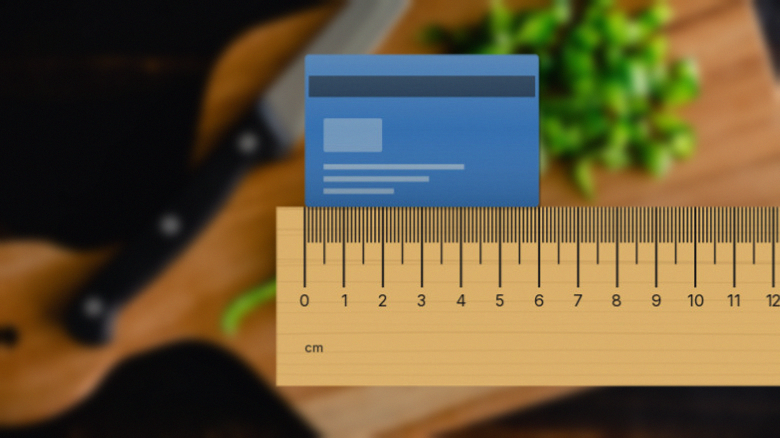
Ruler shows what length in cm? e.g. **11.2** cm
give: **6** cm
